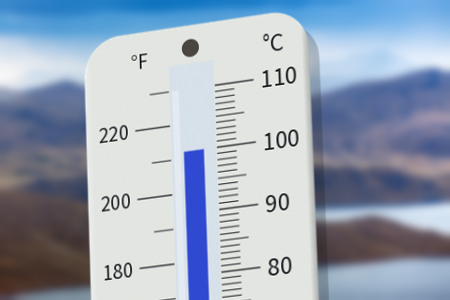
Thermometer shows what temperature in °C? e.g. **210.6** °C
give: **100** °C
